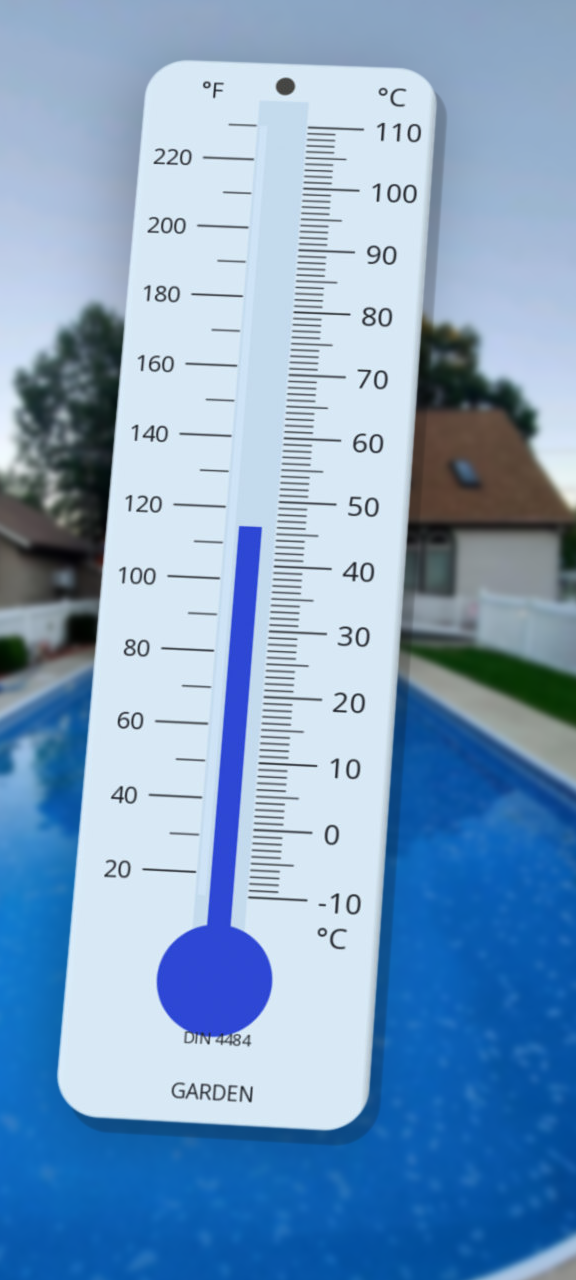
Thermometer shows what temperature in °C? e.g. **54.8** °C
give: **46** °C
